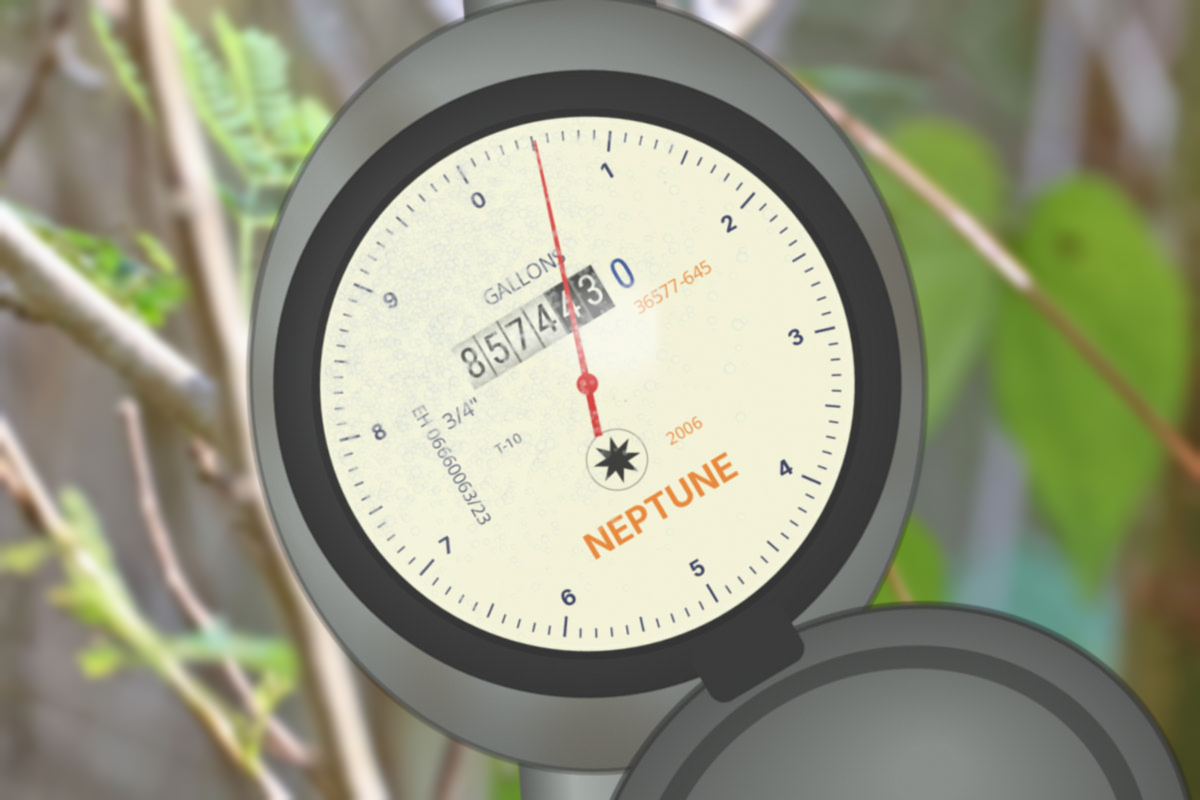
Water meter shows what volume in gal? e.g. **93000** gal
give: **8574430.5** gal
